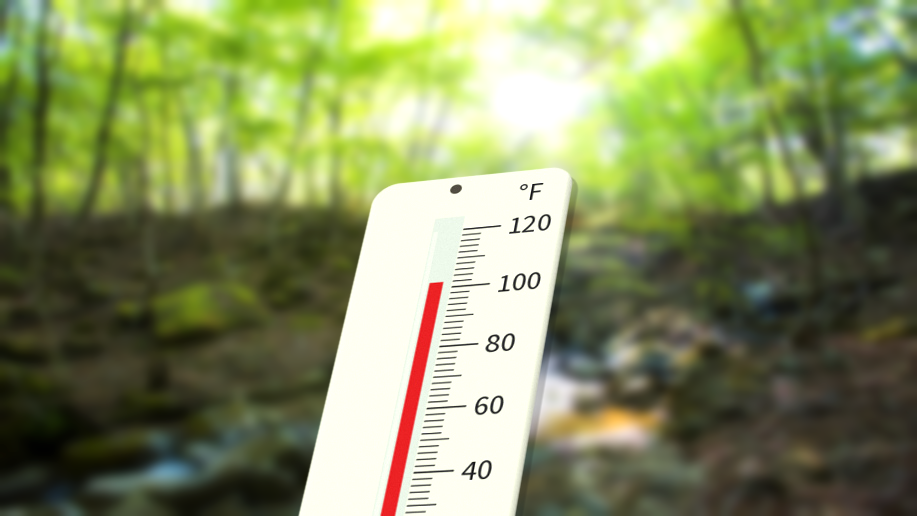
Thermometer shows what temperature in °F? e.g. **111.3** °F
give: **102** °F
